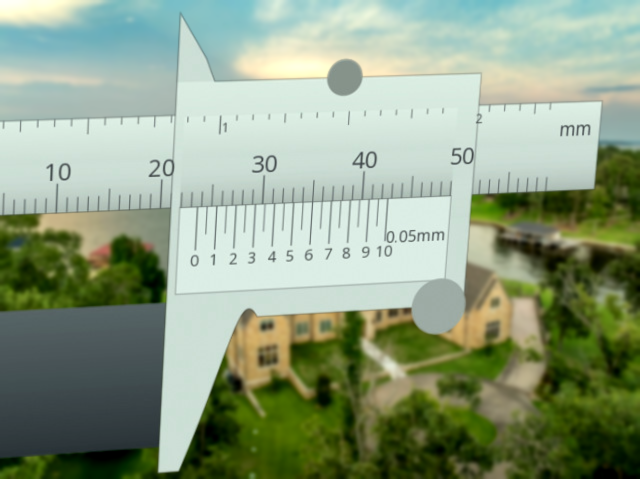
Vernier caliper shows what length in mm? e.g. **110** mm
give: **23.6** mm
